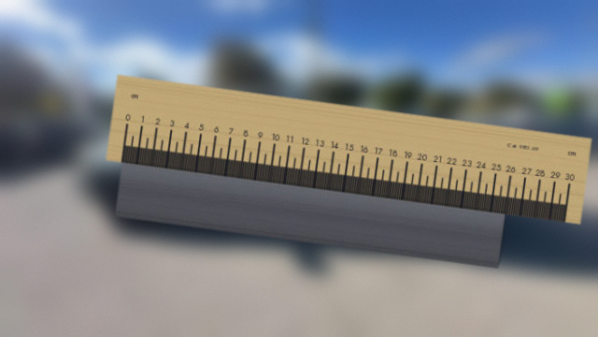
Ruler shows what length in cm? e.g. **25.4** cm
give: **26** cm
